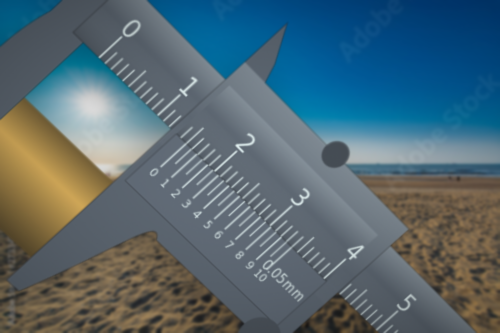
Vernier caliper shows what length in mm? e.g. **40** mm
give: **15.0** mm
